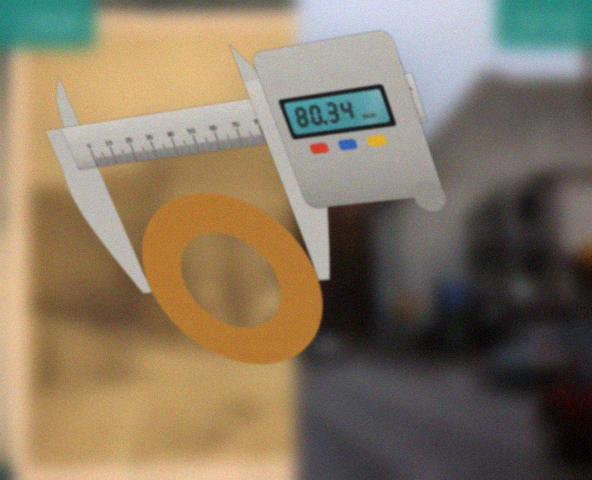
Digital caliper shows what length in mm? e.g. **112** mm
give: **80.34** mm
